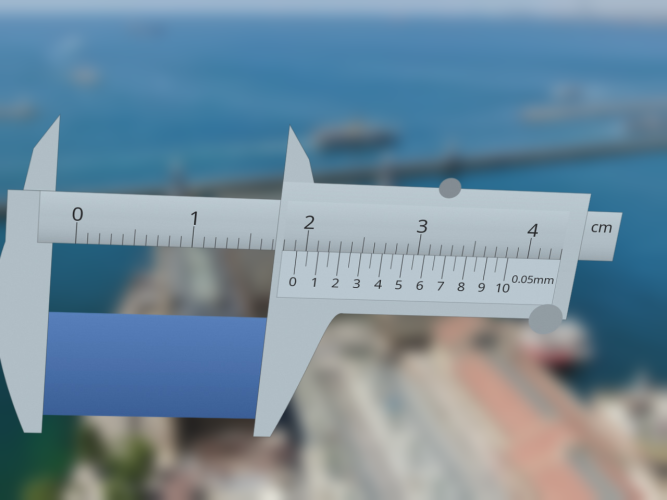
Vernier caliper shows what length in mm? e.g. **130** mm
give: **19.2** mm
